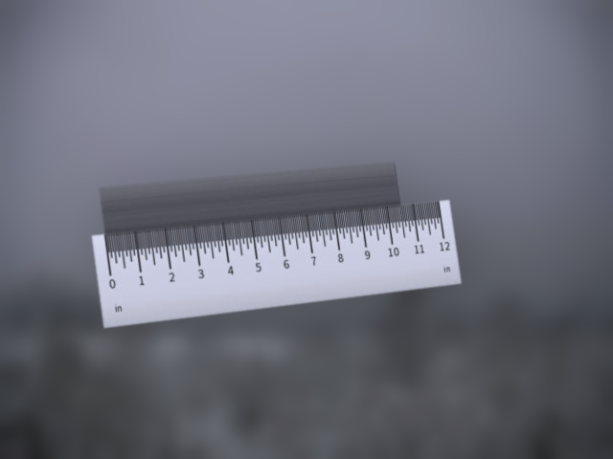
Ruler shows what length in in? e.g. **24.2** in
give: **10.5** in
